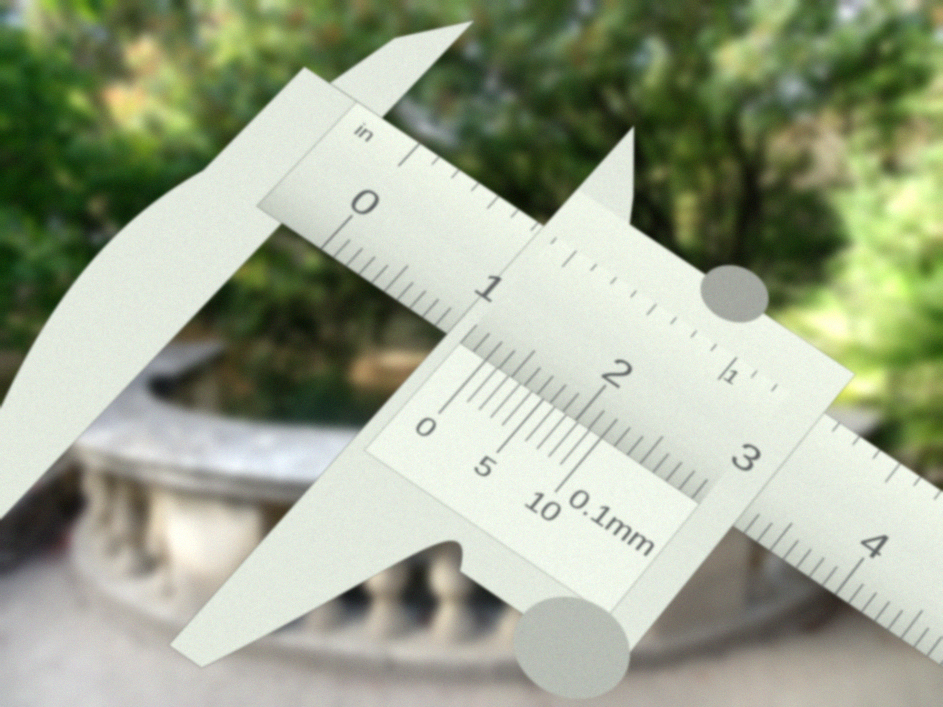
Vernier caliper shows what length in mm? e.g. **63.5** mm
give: **13.0** mm
